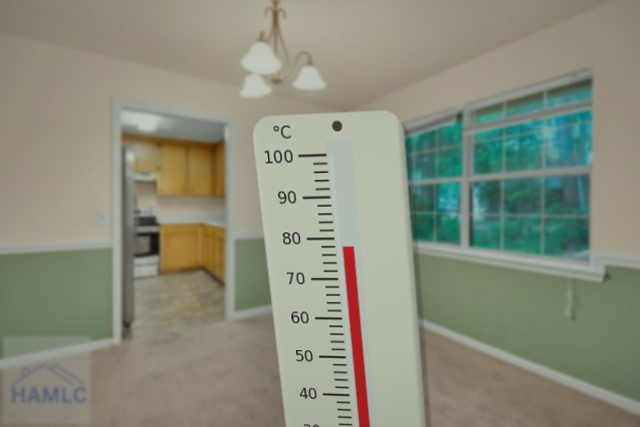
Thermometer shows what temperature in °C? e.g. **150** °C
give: **78** °C
